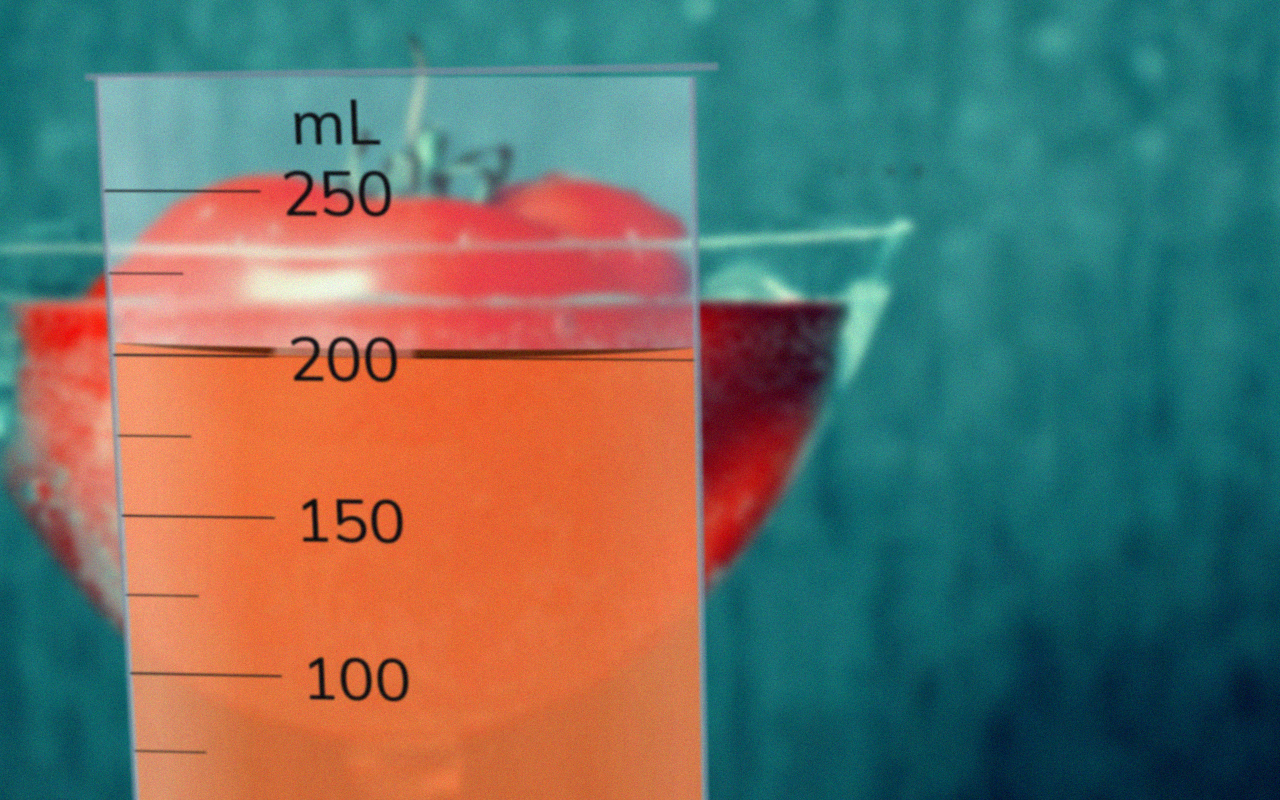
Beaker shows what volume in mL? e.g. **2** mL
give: **200** mL
